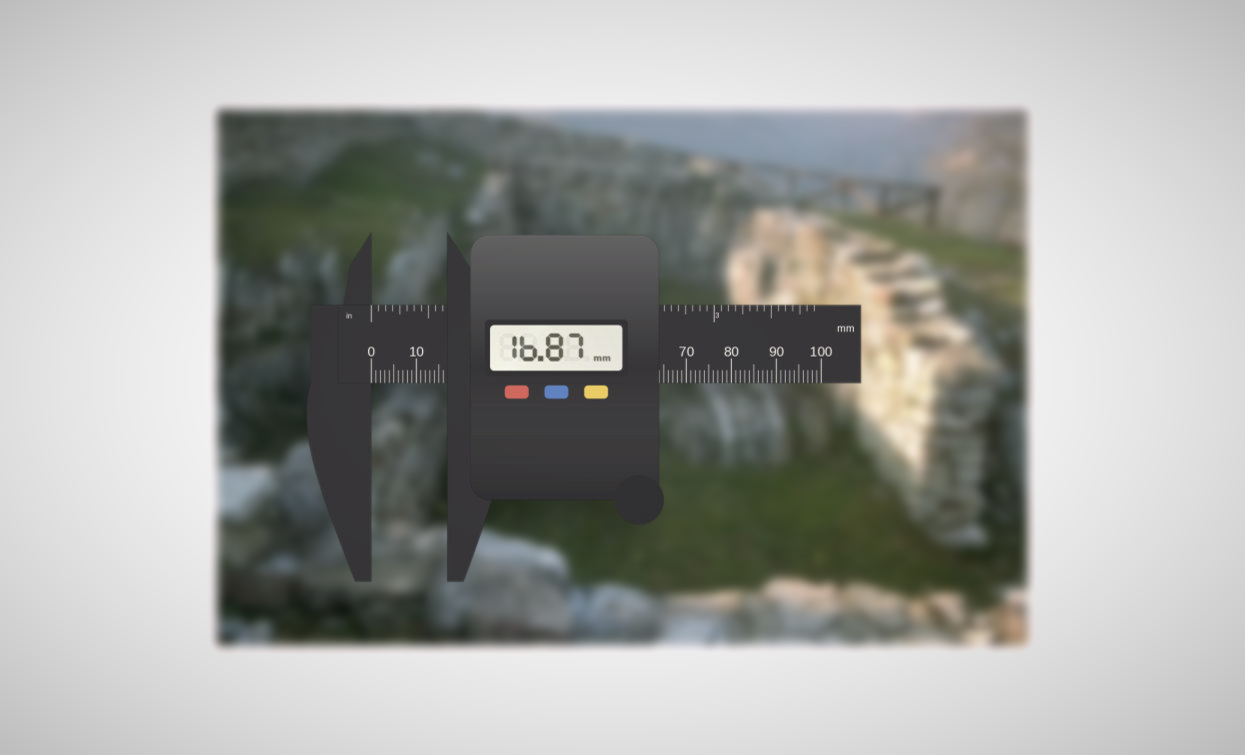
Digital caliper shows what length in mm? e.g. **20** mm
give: **16.87** mm
